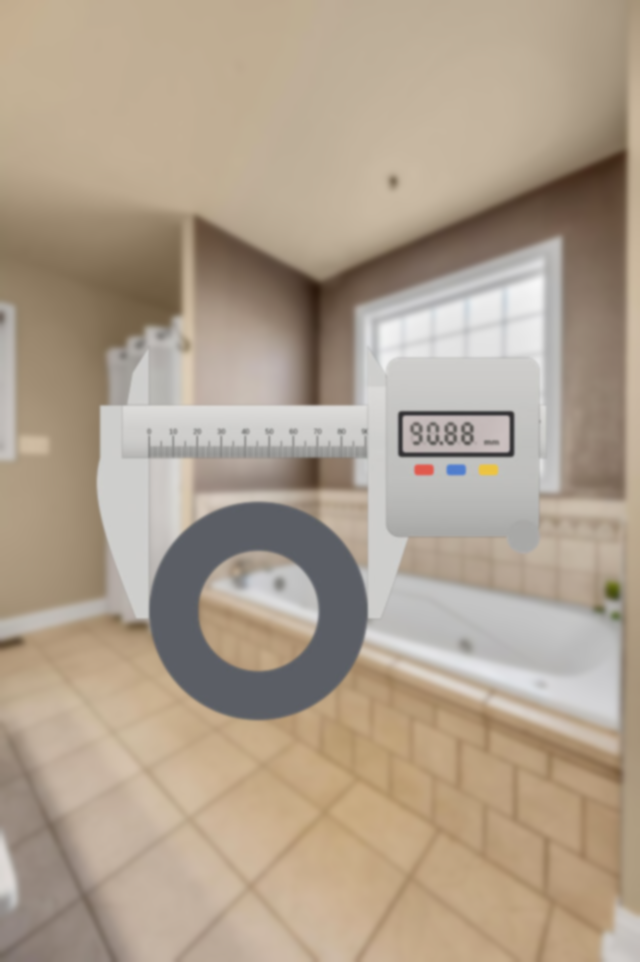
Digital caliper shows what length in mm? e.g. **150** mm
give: **90.88** mm
